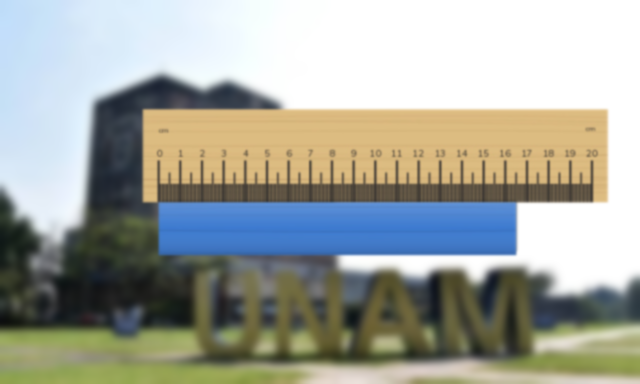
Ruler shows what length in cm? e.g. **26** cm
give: **16.5** cm
